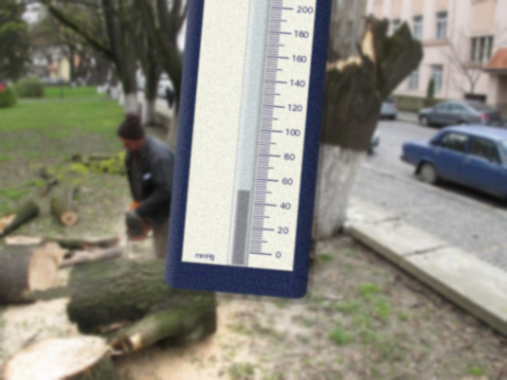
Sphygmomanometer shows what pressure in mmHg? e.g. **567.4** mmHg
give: **50** mmHg
